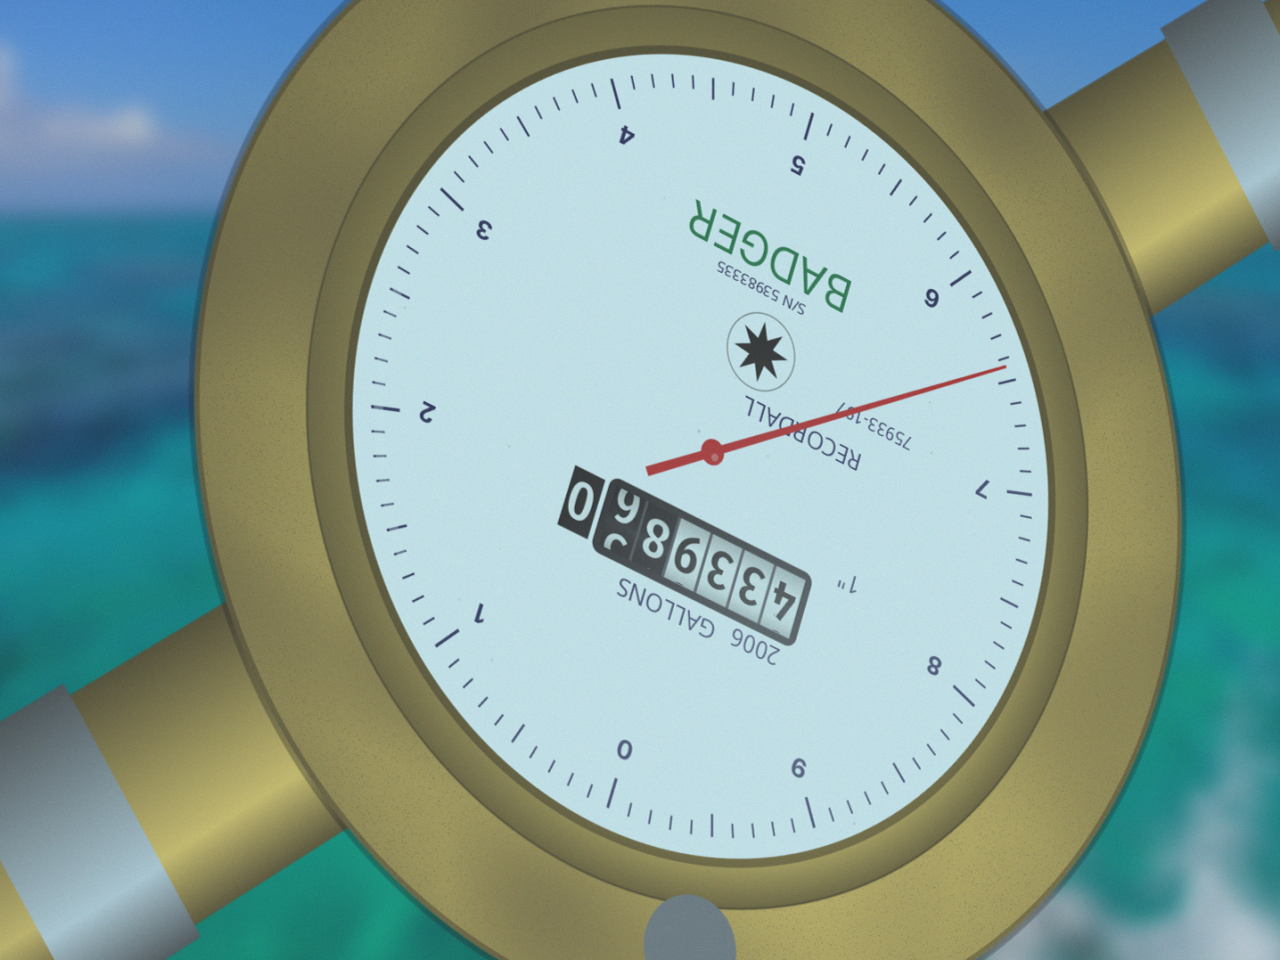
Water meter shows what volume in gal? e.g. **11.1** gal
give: **4339856.4** gal
